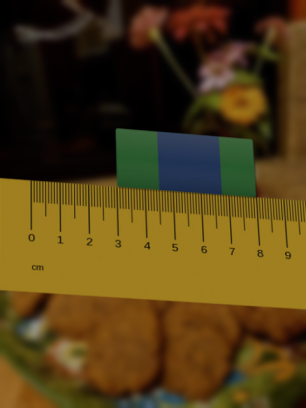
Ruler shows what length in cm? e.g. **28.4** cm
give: **5** cm
